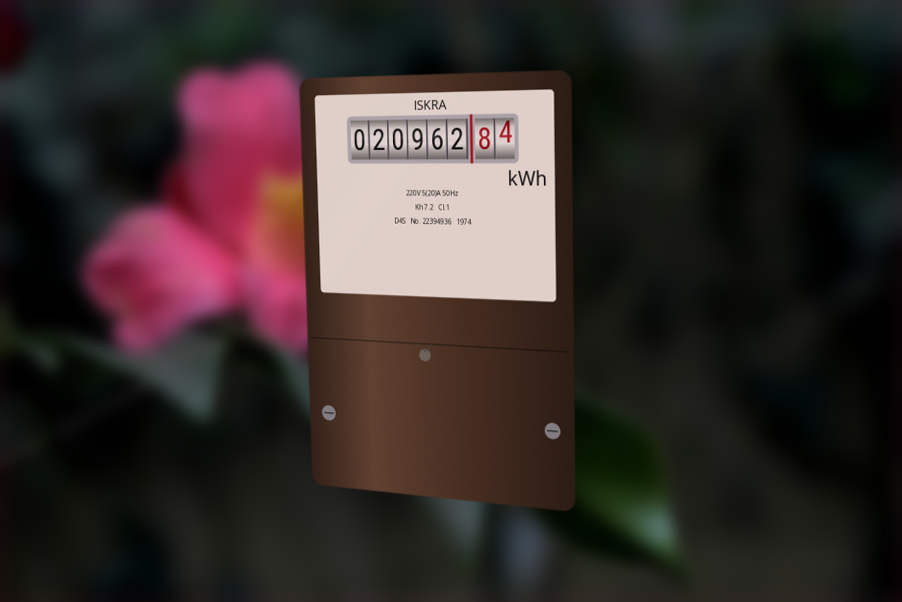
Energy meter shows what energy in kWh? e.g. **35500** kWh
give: **20962.84** kWh
